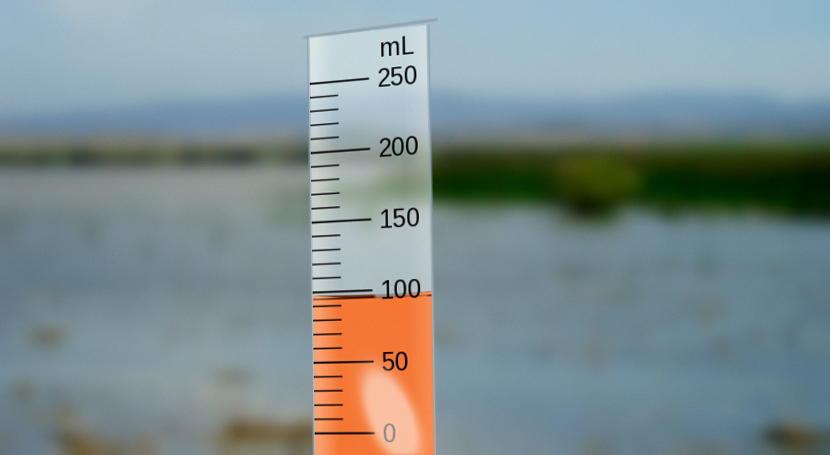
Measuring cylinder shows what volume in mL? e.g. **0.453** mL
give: **95** mL
